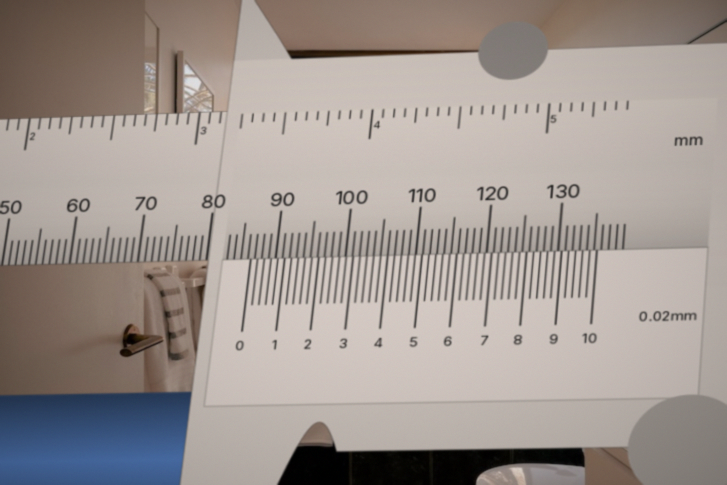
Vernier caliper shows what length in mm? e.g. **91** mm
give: **86.4** mm
